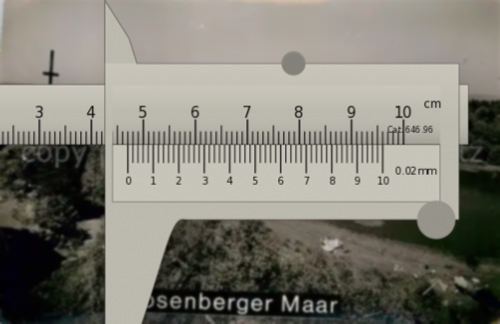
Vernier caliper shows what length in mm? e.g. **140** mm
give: **47.0** mm
